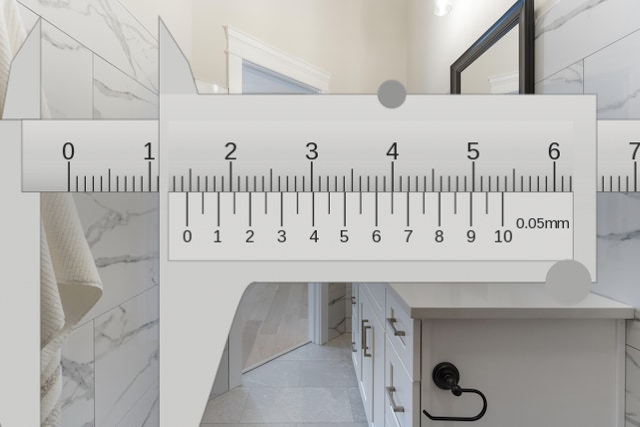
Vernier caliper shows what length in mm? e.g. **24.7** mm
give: **14.6** mm
